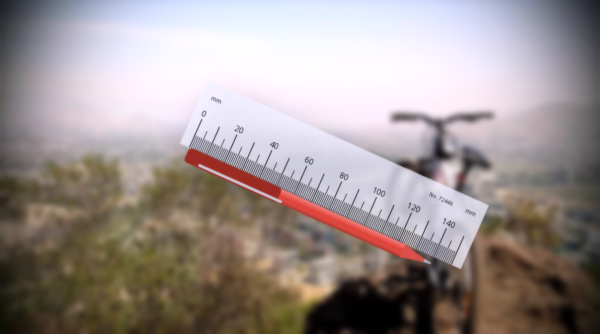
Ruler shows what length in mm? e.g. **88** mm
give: **140** mm
